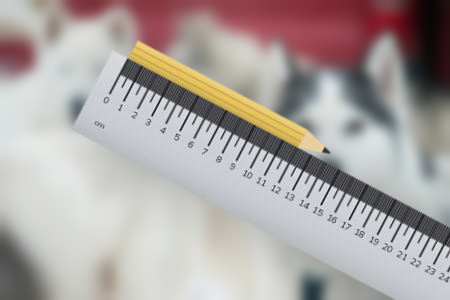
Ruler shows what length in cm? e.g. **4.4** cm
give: **14** cm
